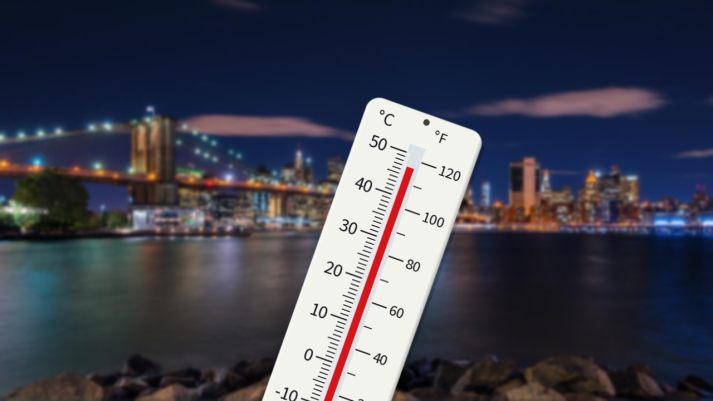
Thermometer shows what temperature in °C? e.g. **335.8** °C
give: **47** °C
